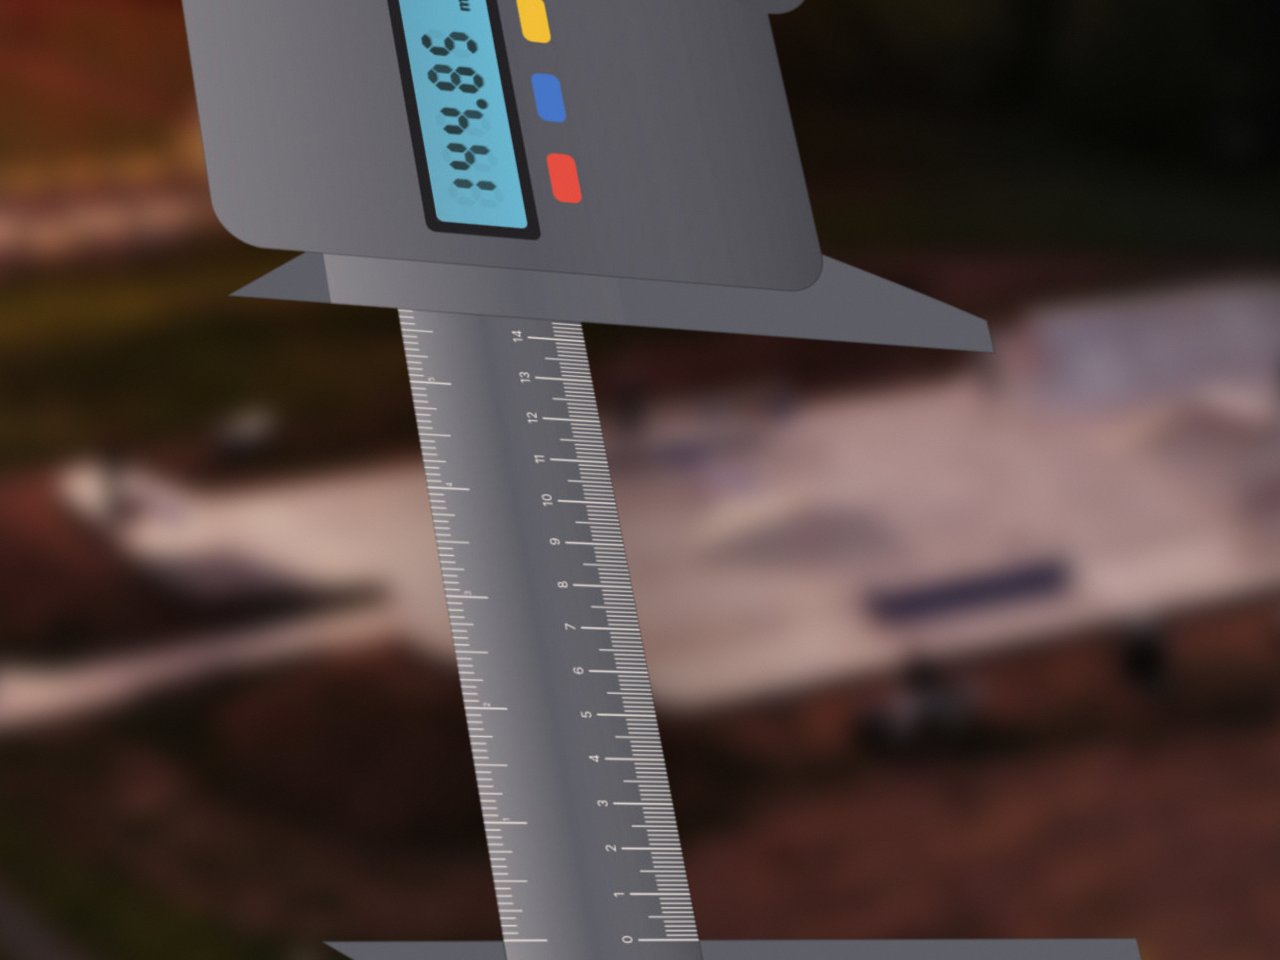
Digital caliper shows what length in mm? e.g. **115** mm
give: **144.85** mm
